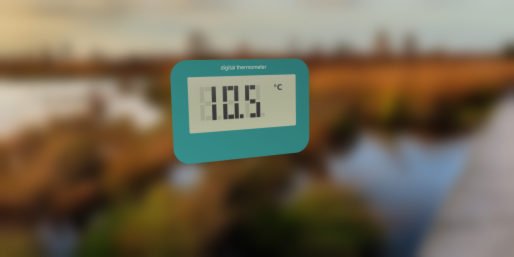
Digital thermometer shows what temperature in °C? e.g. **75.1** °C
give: **10.5** °C
